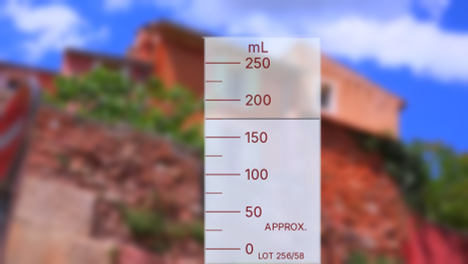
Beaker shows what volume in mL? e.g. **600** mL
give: **175** mL
